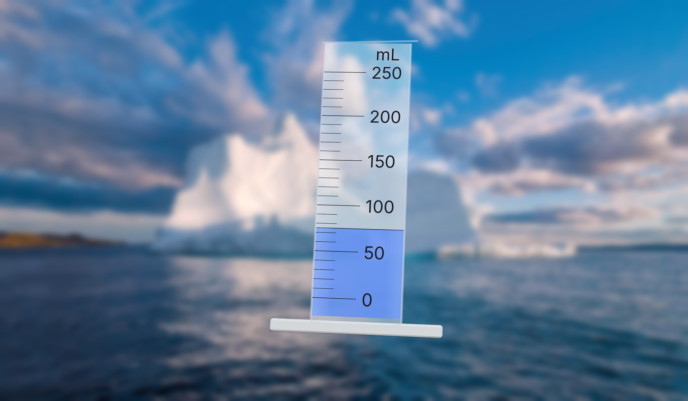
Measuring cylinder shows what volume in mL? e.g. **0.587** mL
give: **75** mL
